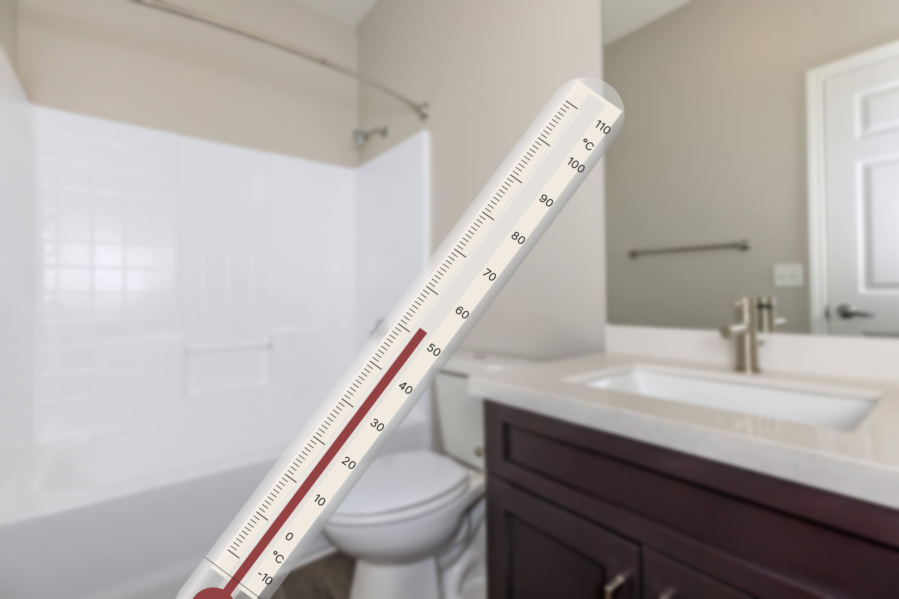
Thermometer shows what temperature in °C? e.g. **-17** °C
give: **52** °C
